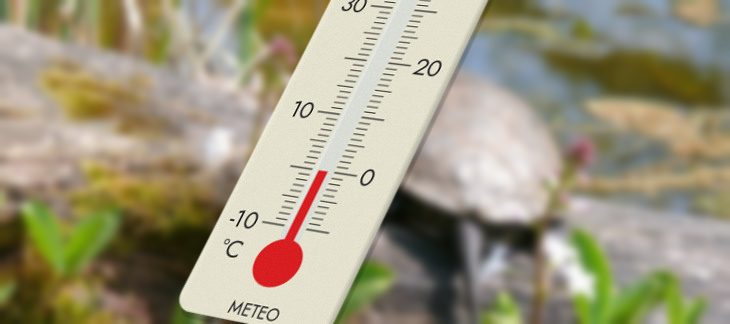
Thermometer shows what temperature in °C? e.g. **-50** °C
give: **0** °C
